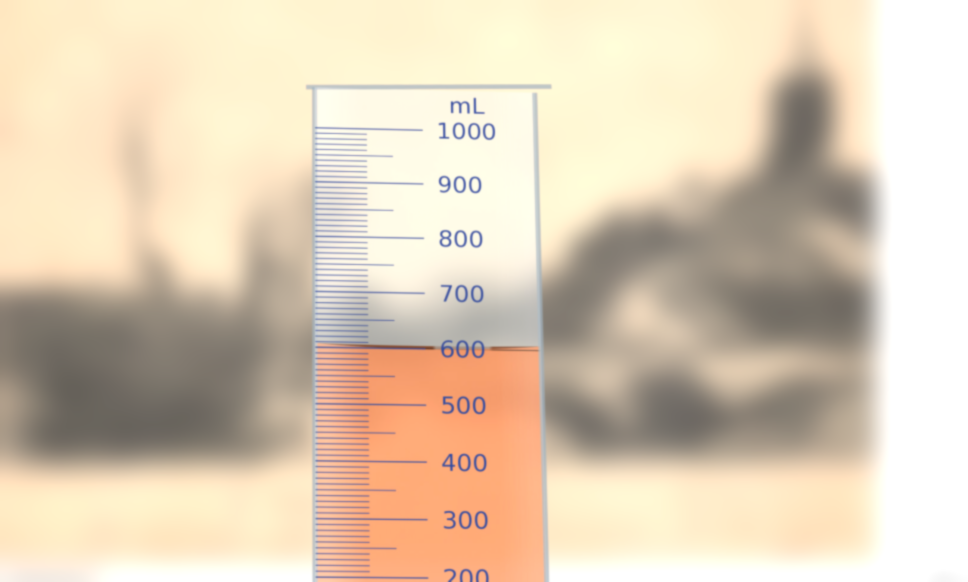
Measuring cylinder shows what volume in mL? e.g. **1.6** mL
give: **600** mL
